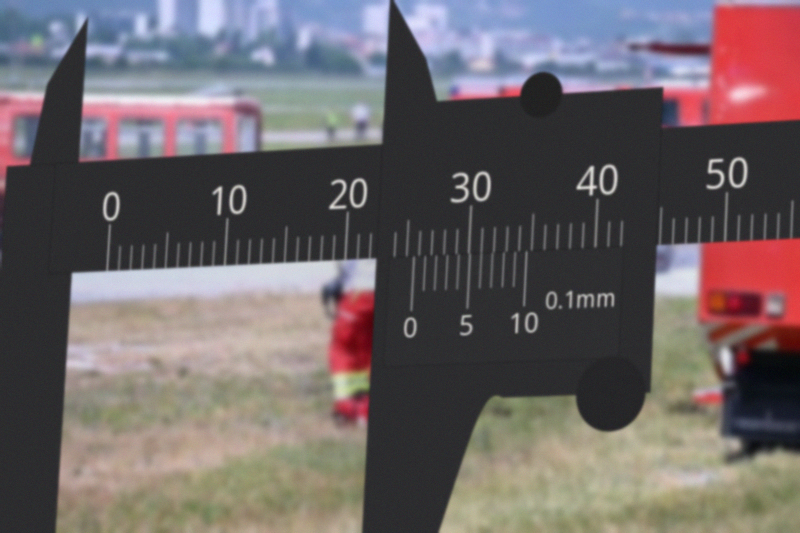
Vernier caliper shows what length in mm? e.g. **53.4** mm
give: **25.6** mm
